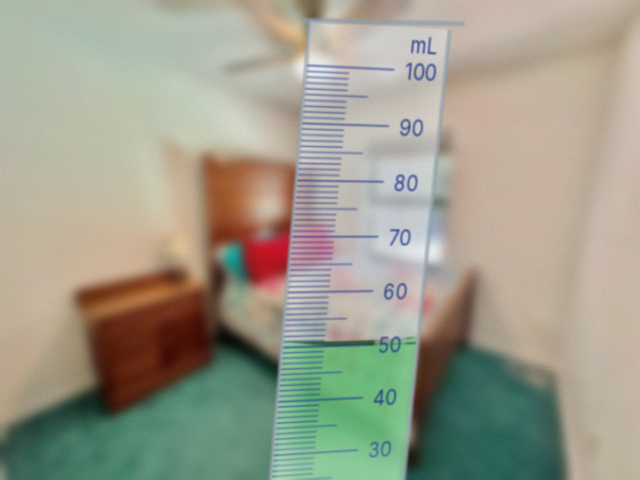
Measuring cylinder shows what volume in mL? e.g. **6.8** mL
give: **50** mL
